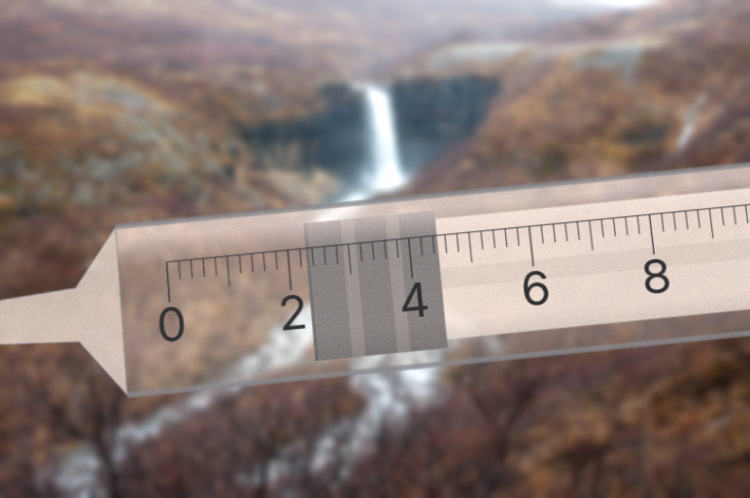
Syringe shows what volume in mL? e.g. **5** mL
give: **2.3** mL
